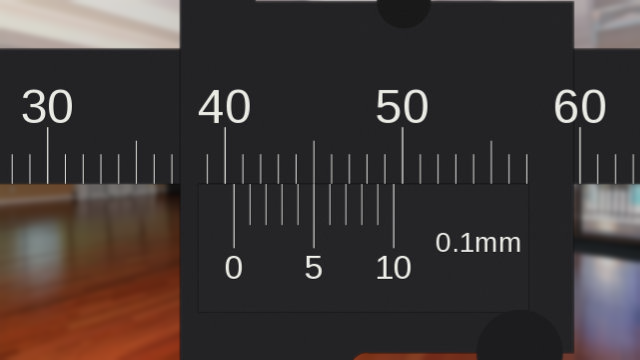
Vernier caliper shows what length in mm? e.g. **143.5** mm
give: **40.5** mm
